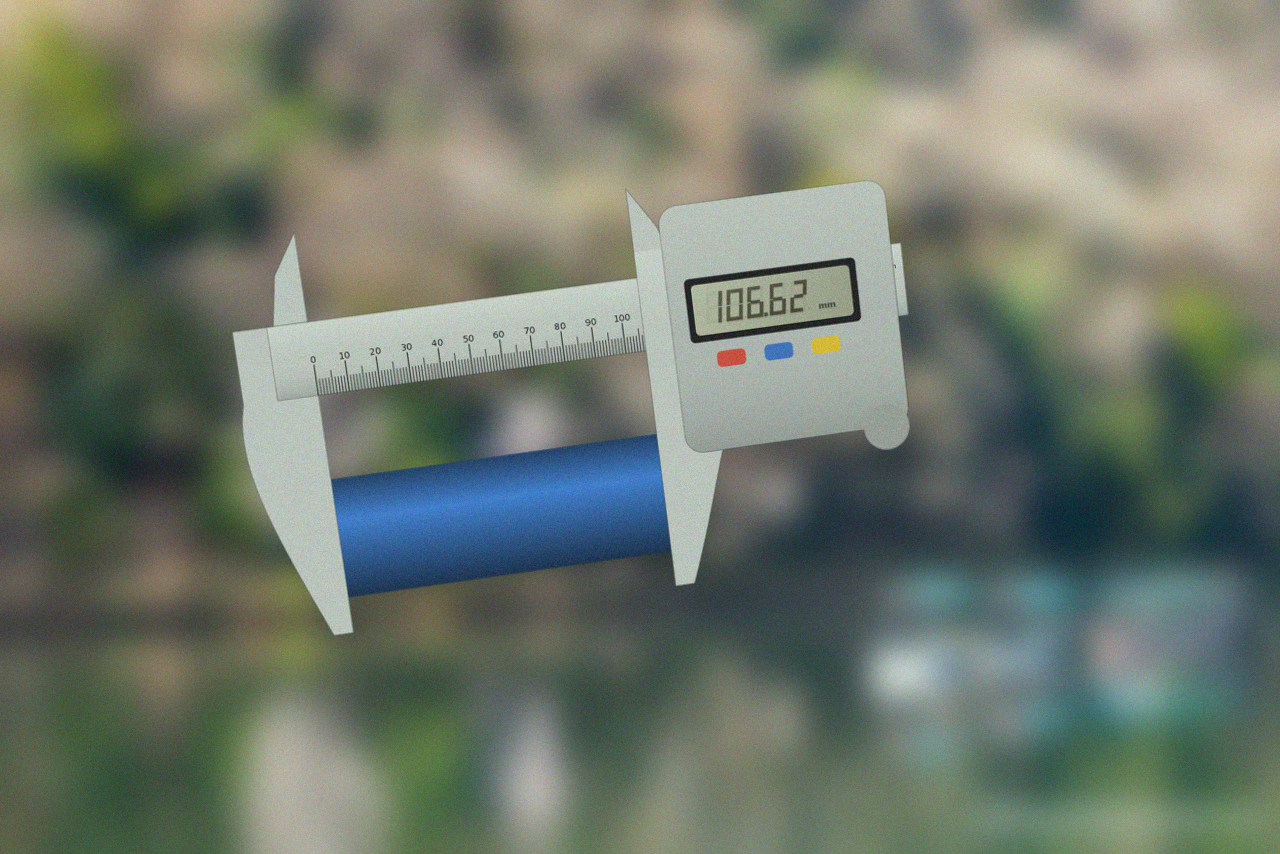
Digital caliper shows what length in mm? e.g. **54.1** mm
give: **106.62** mm
